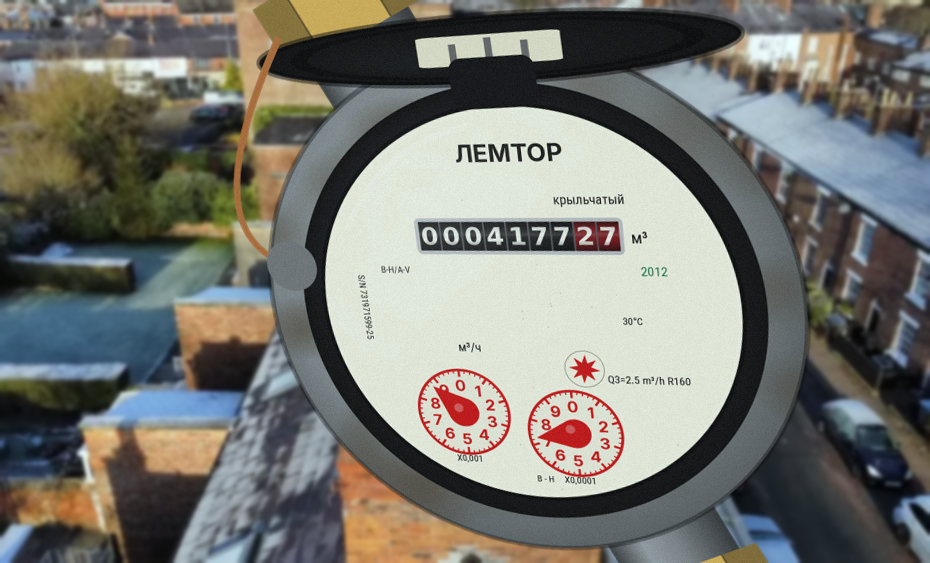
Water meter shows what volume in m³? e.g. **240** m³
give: **4177.2787** m³
